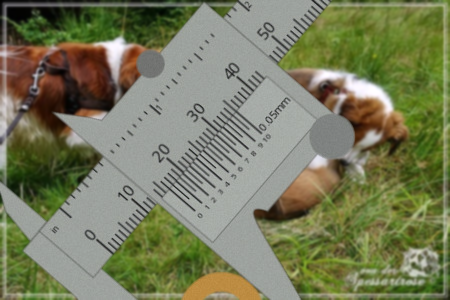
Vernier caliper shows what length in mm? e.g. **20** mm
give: **16.0** mm
